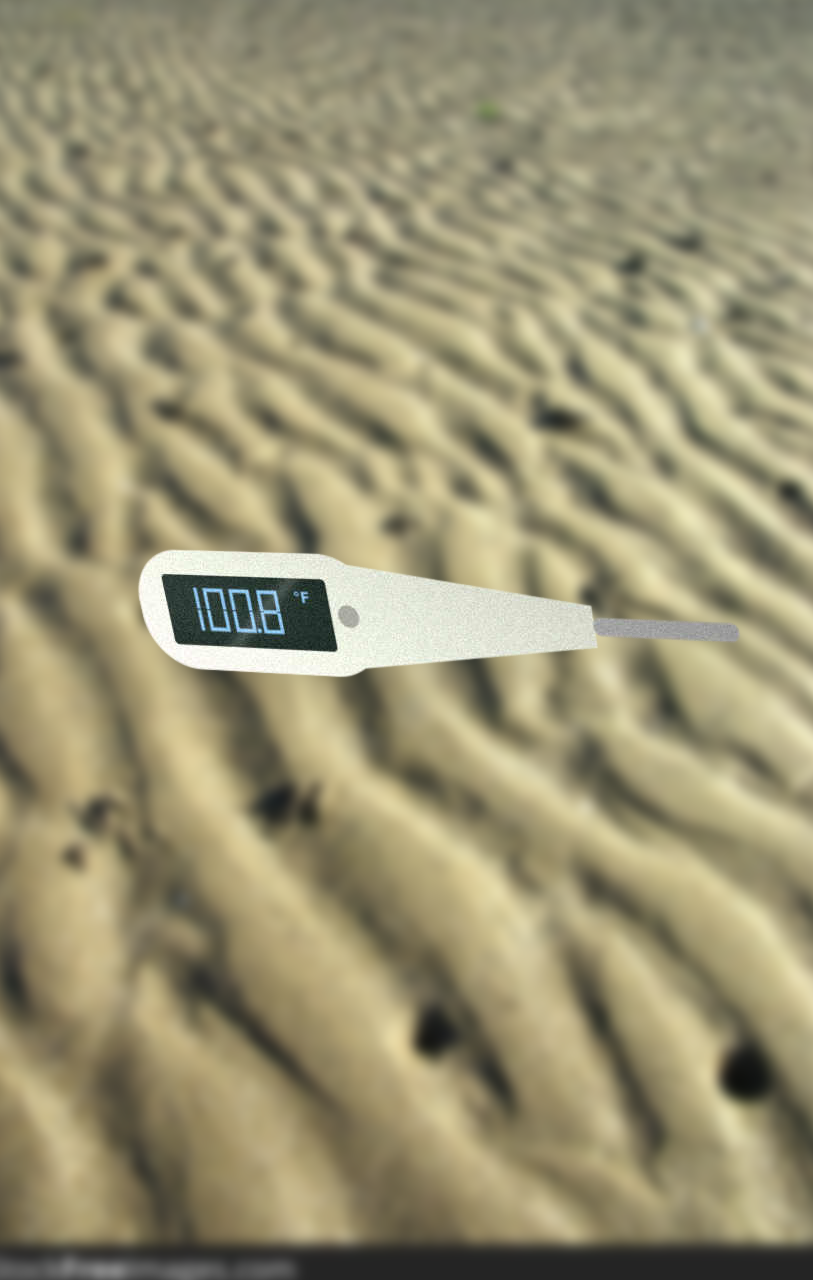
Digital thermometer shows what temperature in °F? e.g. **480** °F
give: **100.8** °F
